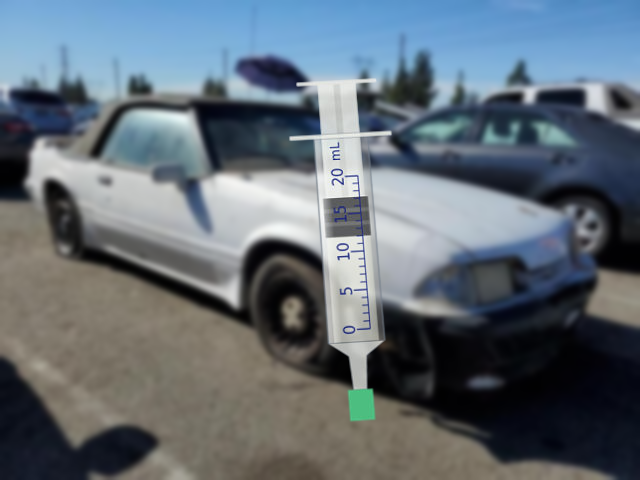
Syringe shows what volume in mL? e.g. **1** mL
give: **12** mL
